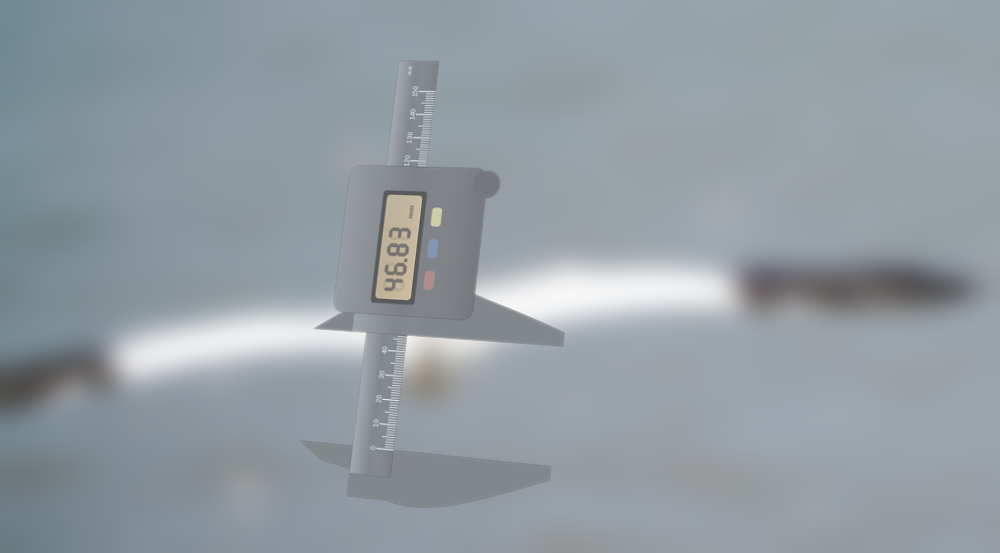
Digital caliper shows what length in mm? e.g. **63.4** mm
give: **46.83** mm
